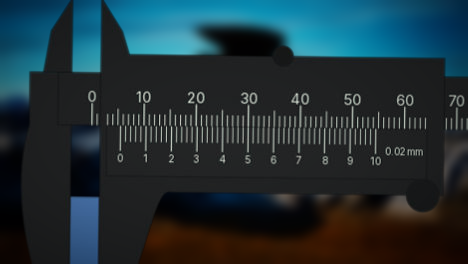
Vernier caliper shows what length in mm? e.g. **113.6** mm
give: **5.5** mm
